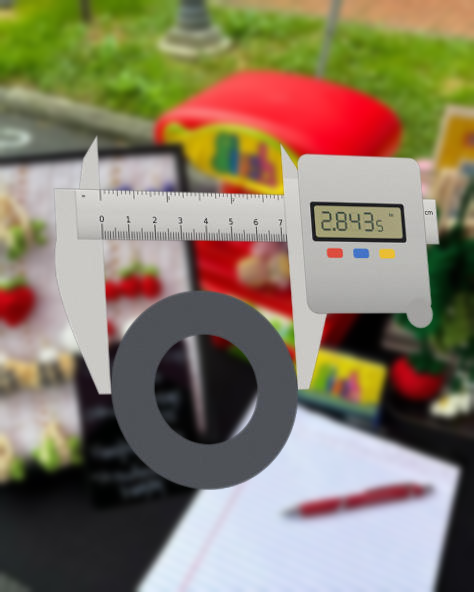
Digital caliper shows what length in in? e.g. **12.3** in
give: **2.8435** in
